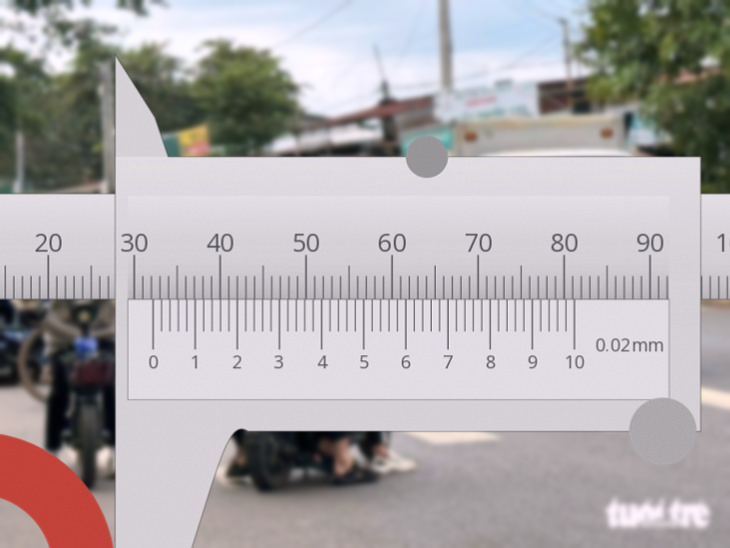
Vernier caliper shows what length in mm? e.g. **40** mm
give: **32.2** mm
